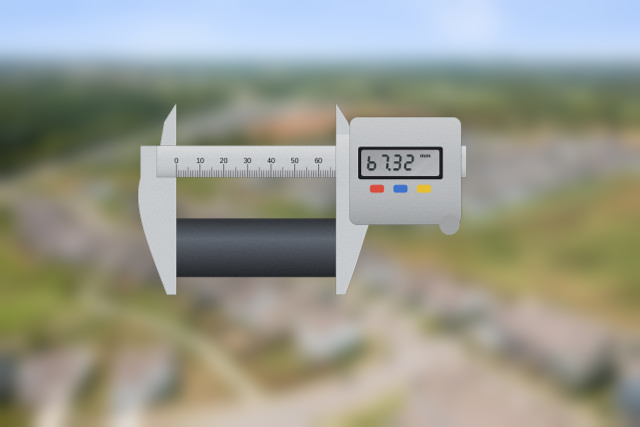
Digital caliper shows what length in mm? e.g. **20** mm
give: **67.32** mm
